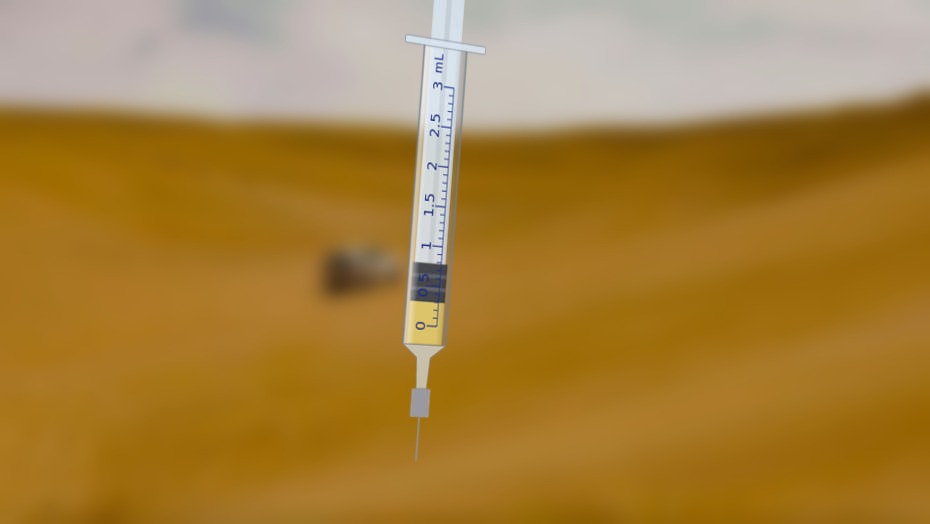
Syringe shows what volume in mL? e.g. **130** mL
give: **0.3** mL
